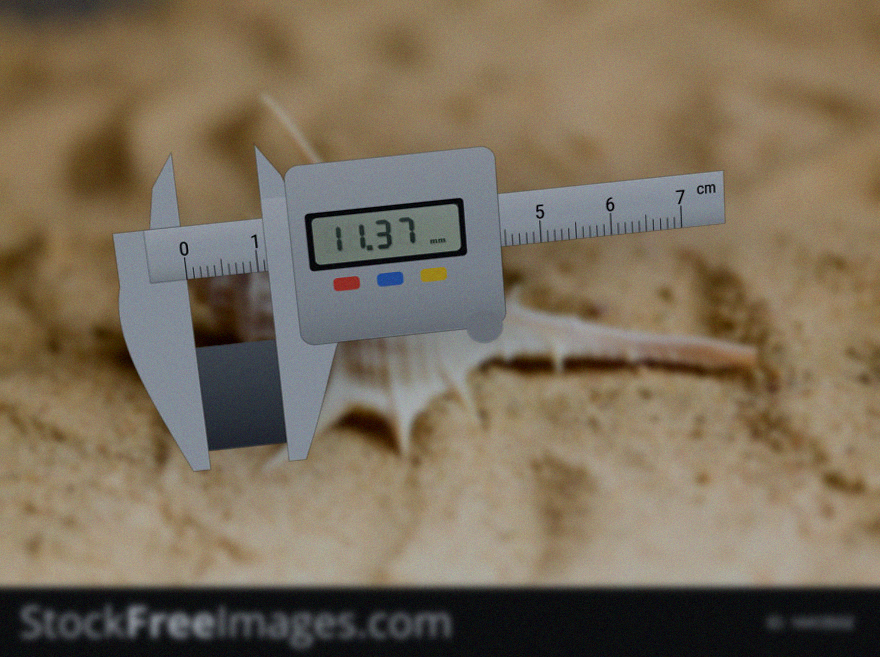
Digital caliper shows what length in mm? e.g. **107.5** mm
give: **11.37** mm
